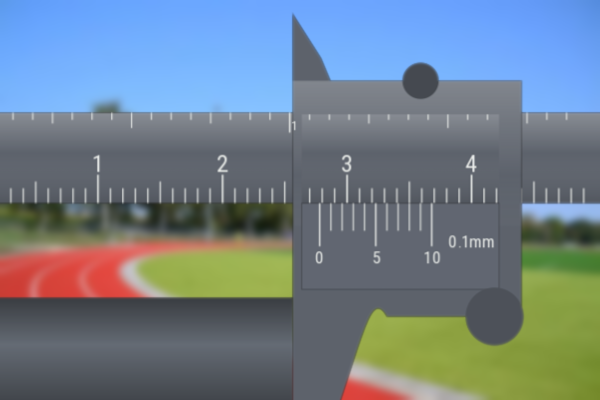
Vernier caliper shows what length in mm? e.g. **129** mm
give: **27.8** mm
